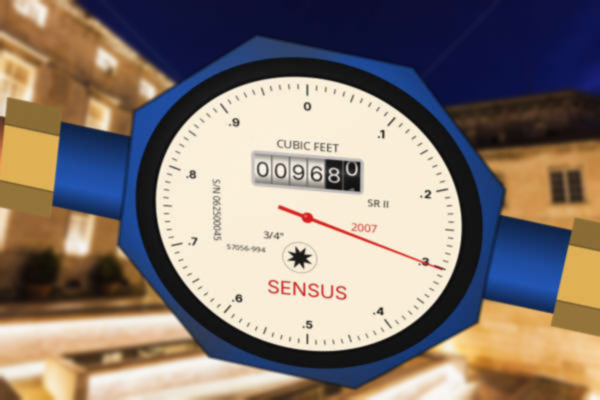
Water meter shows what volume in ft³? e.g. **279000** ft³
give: **9680.30** ft³
